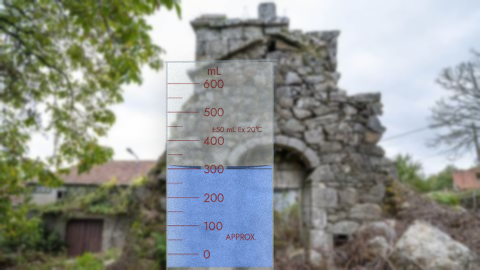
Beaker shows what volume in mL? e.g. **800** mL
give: **300** mL
